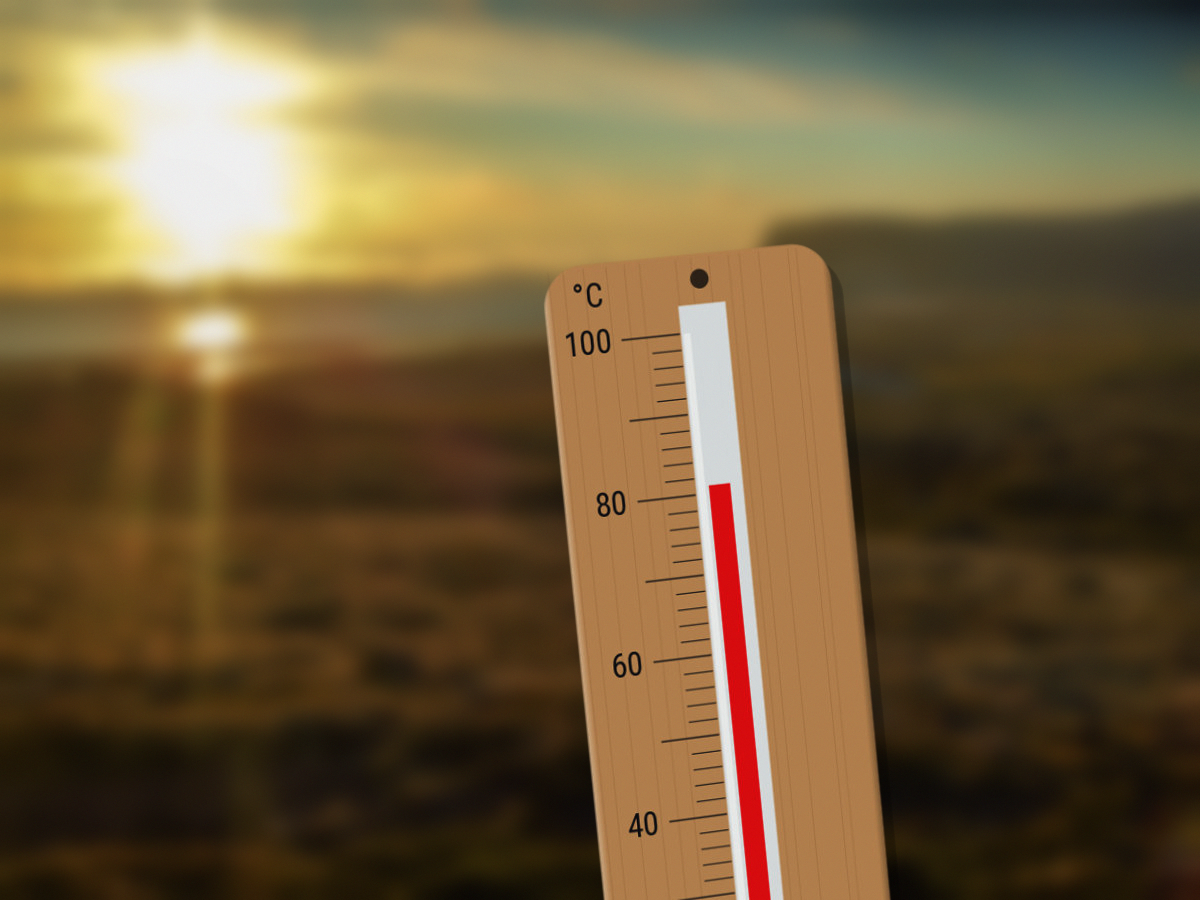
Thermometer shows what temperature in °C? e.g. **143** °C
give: **81** °C
